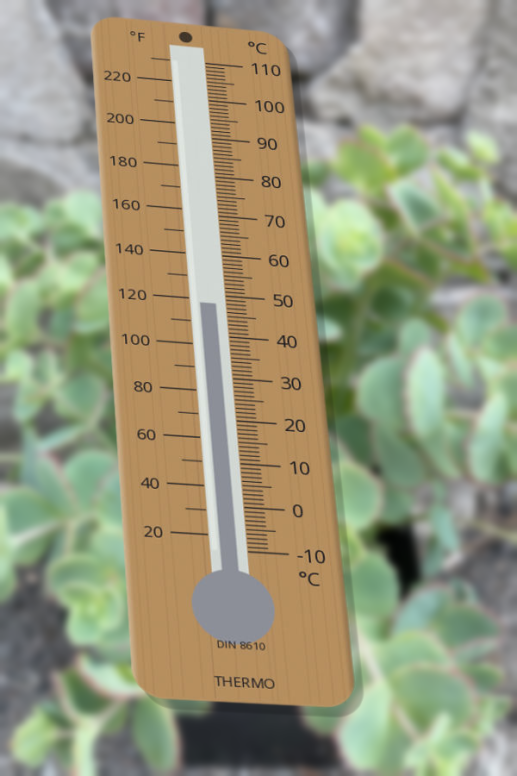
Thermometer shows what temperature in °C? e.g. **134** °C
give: **48** °C
